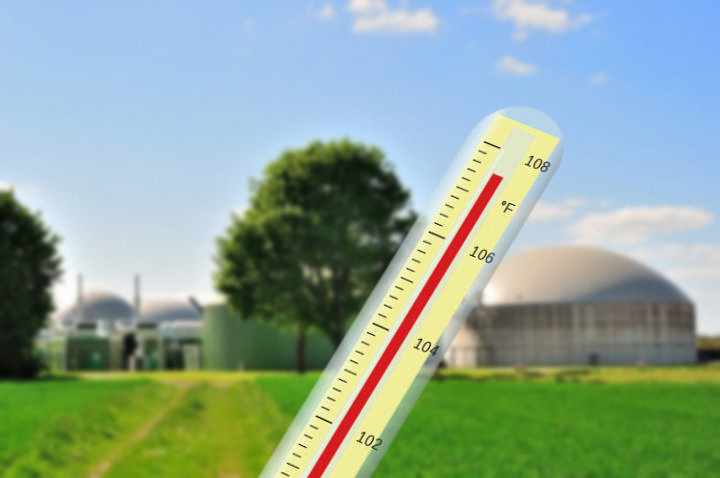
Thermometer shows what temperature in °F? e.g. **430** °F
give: **107.5** °F
